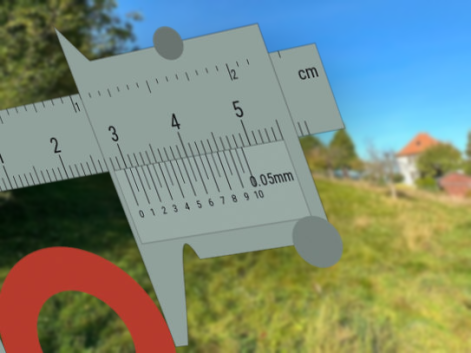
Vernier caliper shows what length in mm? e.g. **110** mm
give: **29.6** mm
